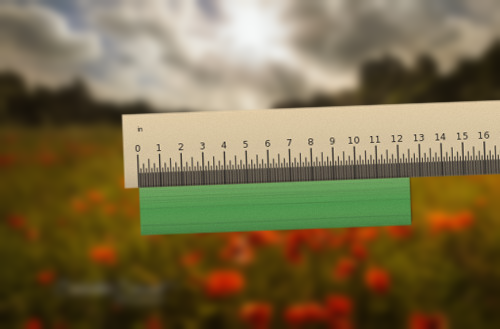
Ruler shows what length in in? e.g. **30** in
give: **12.5** in
